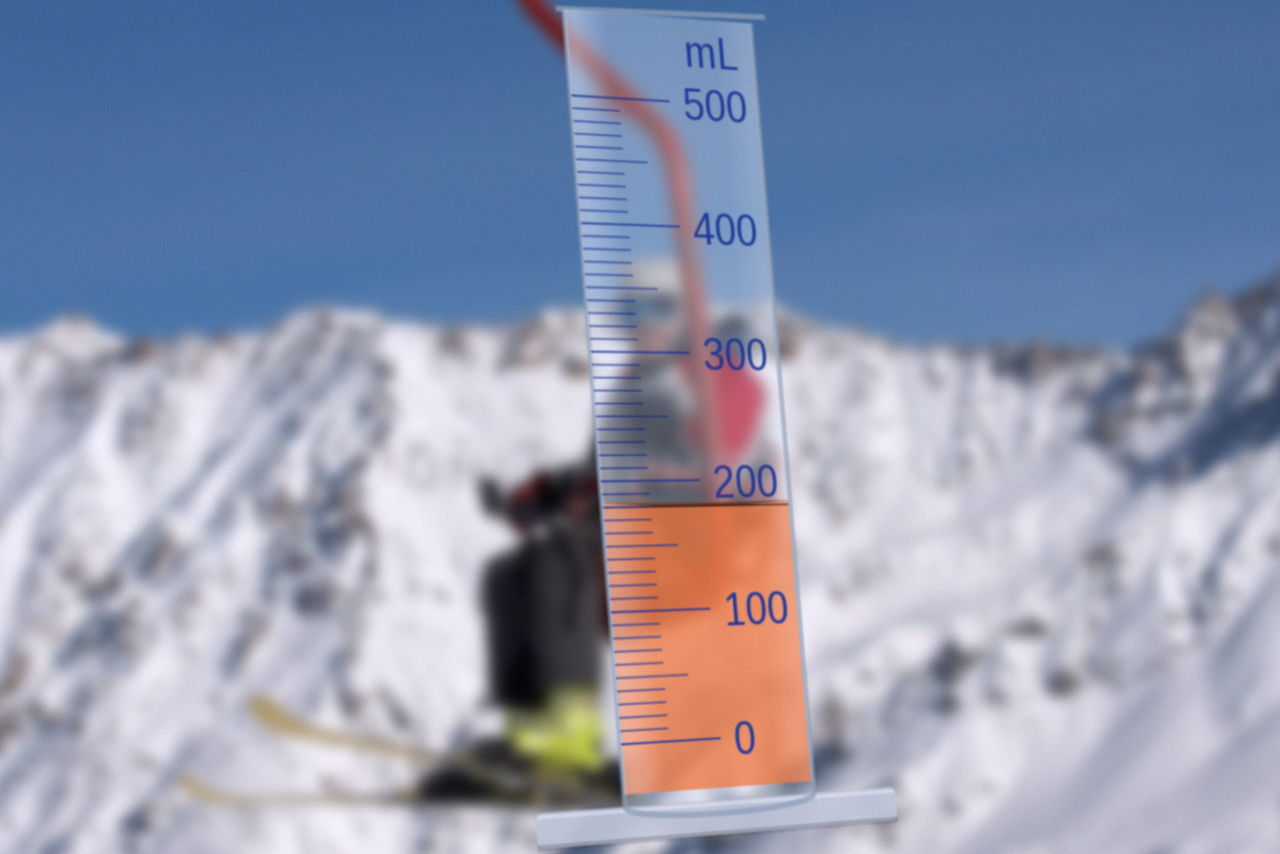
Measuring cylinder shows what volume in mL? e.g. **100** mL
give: **180** mL
